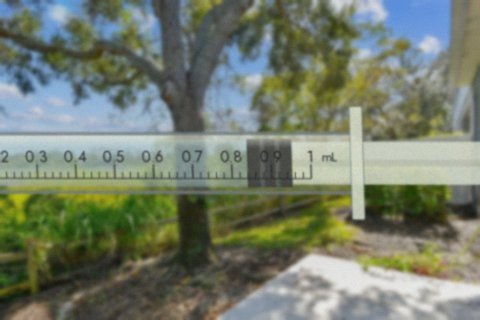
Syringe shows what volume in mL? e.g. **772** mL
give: **0.84** mL
